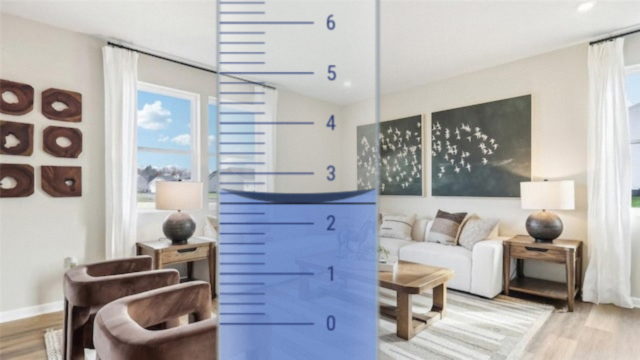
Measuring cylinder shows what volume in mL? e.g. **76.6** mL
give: **2.4** mL
